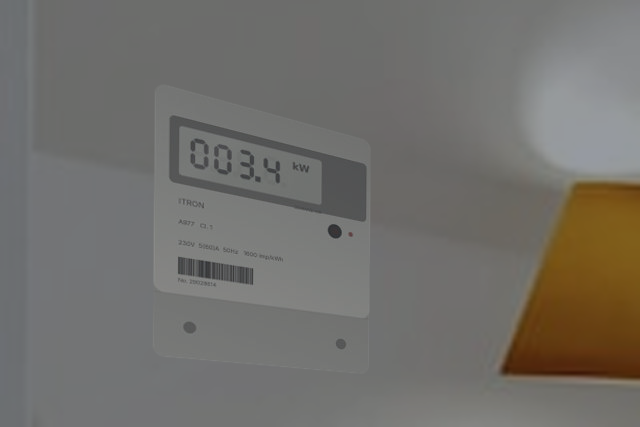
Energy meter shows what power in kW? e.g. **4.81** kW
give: **3.4** kW
